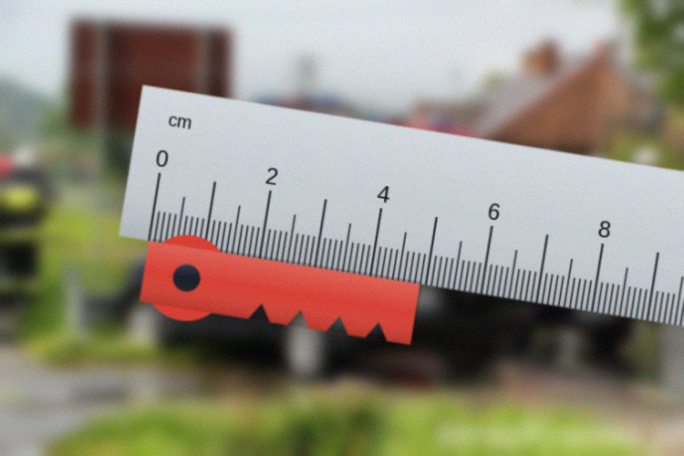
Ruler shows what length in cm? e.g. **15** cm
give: **4.9** cm
